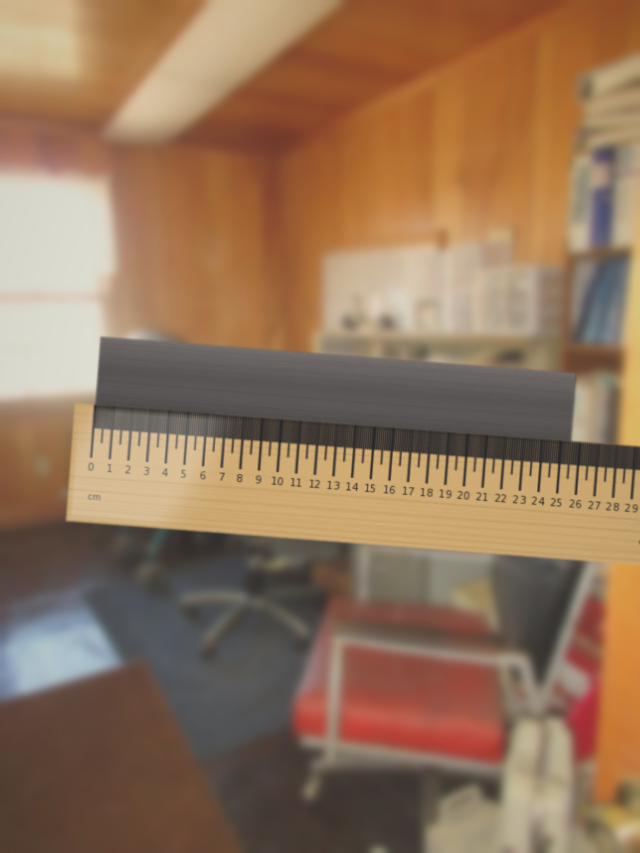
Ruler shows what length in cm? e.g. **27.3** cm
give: **25.5** cm
